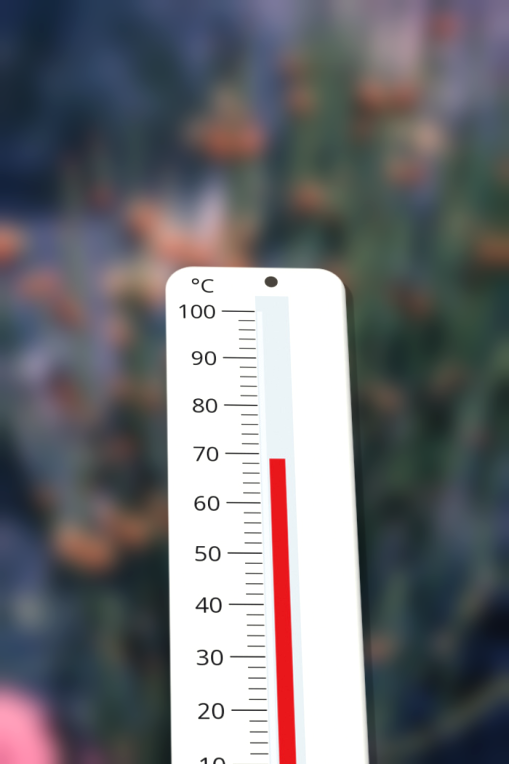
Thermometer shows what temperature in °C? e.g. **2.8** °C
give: **69** °C
